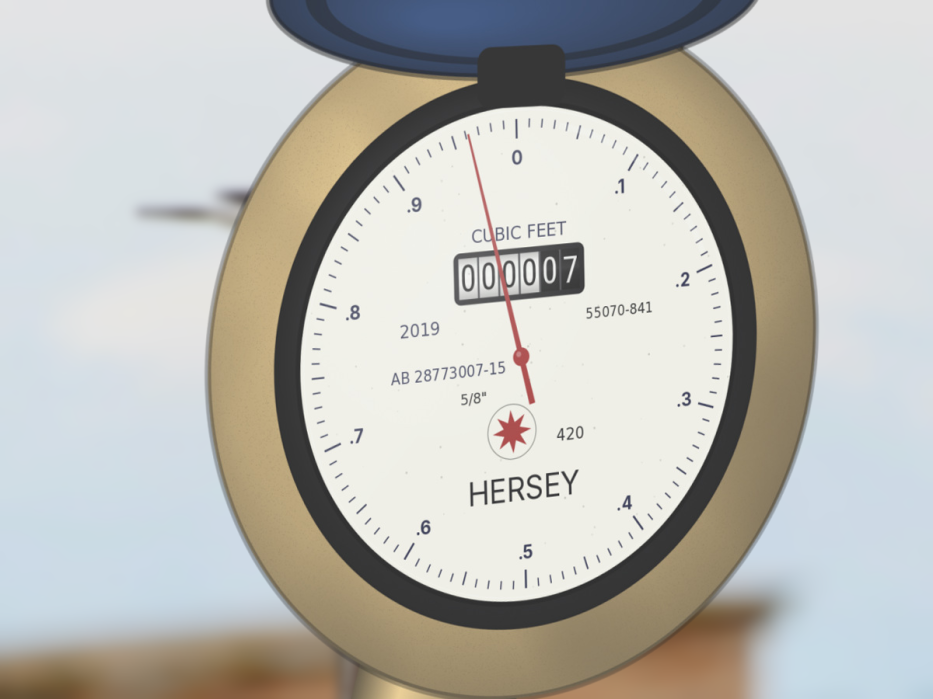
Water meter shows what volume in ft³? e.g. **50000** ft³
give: **6.96** ft³
